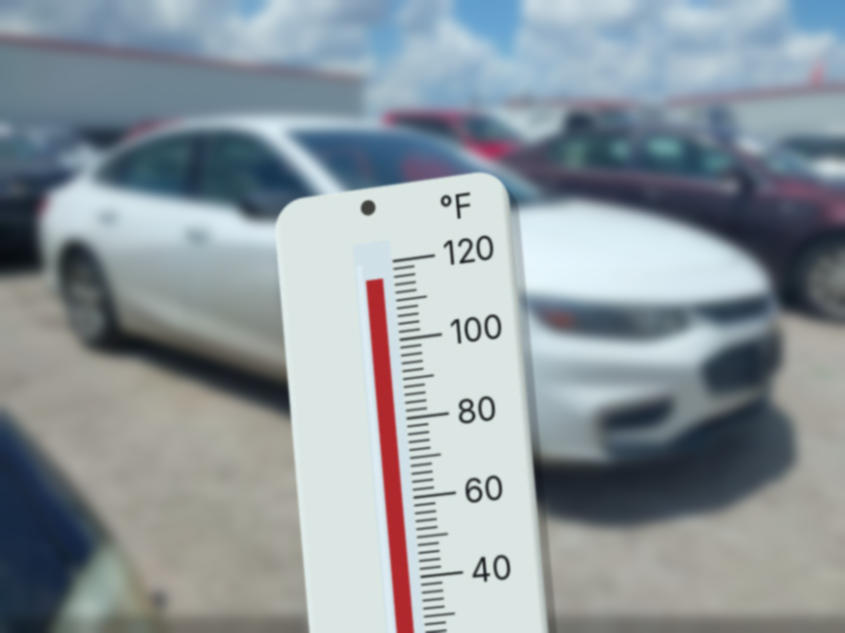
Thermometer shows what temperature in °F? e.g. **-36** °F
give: **116** °F
